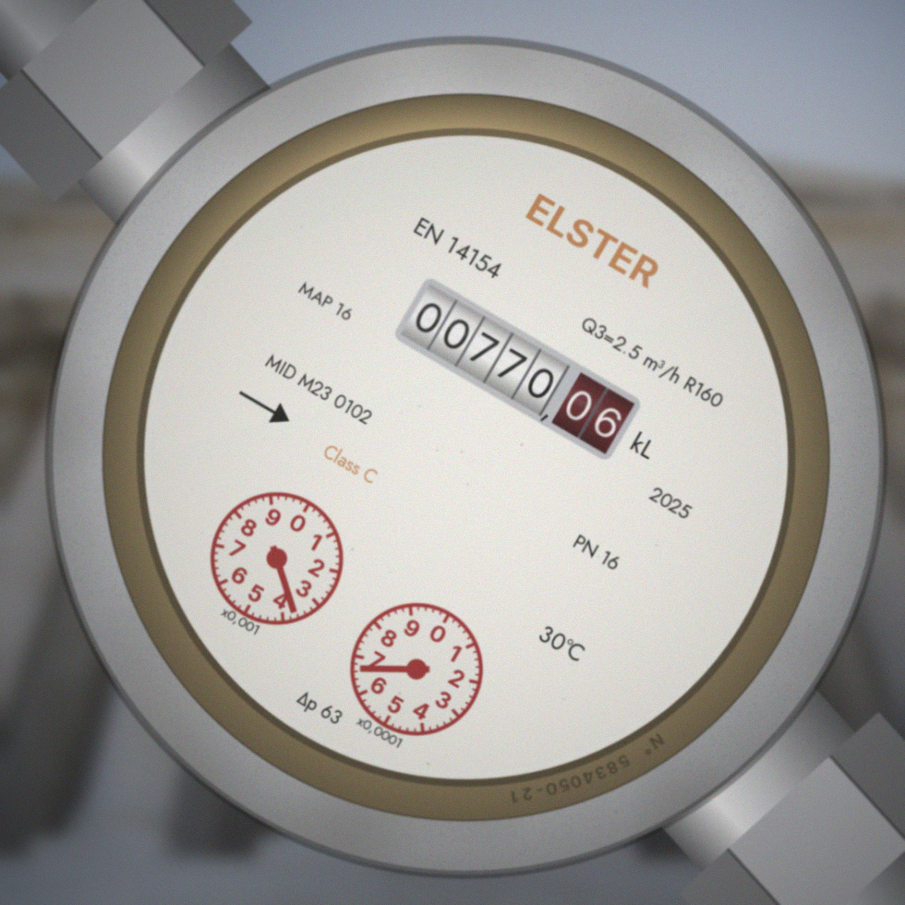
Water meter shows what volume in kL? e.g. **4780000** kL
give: **770.0636** kL
